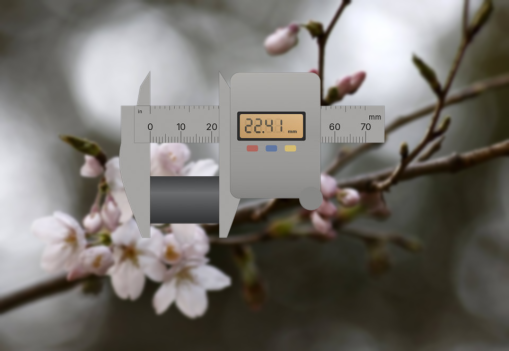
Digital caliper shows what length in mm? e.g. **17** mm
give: **22.41** mm
